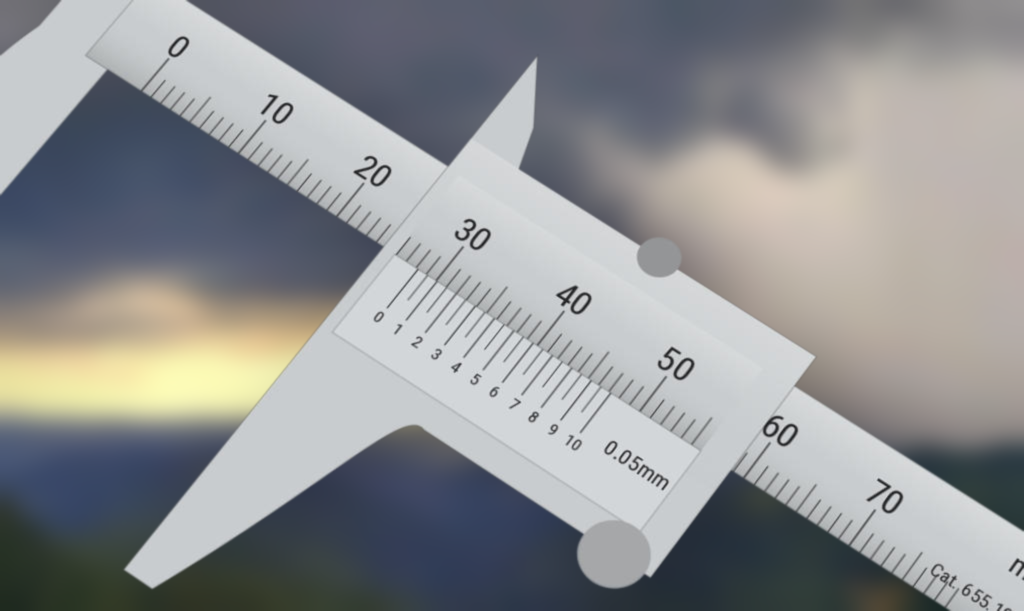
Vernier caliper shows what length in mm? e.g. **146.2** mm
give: **28.2** mm
